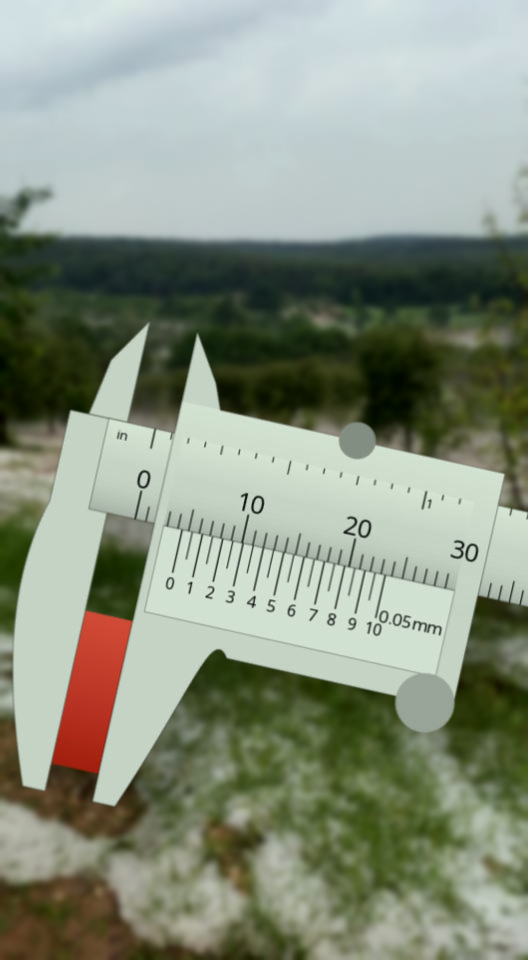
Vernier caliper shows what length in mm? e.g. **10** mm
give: **4.4** mm
